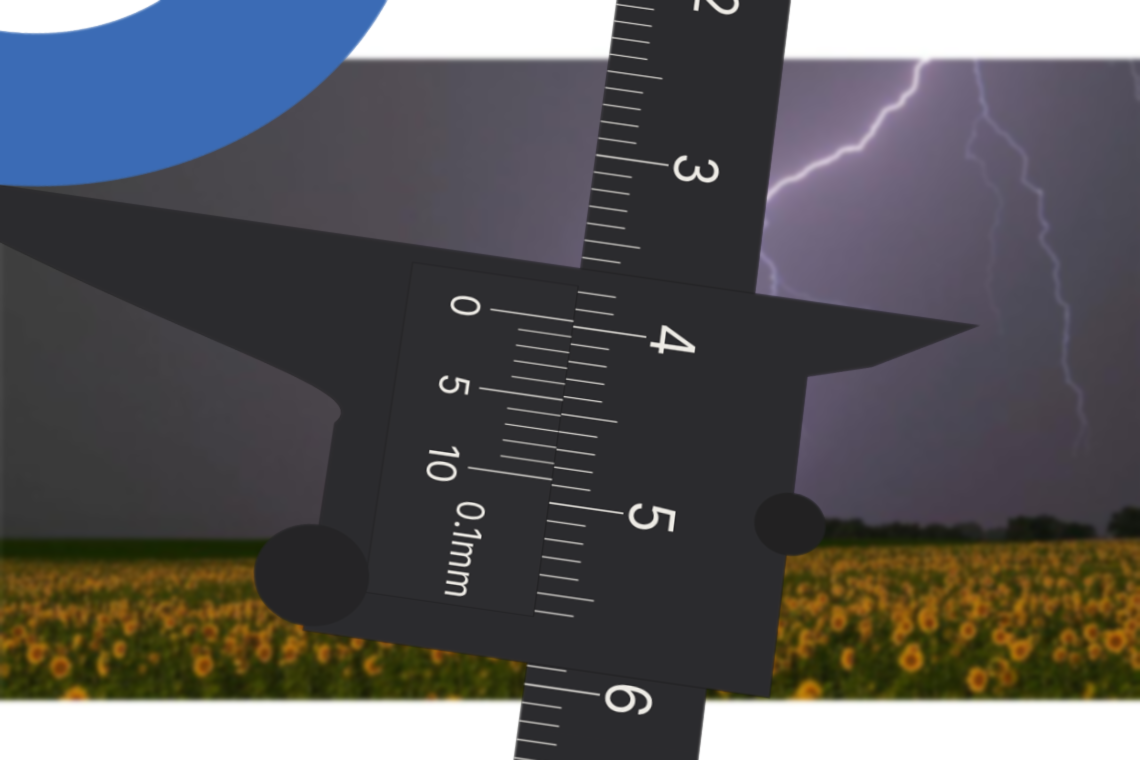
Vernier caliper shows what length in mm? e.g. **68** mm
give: **39.7** mm
